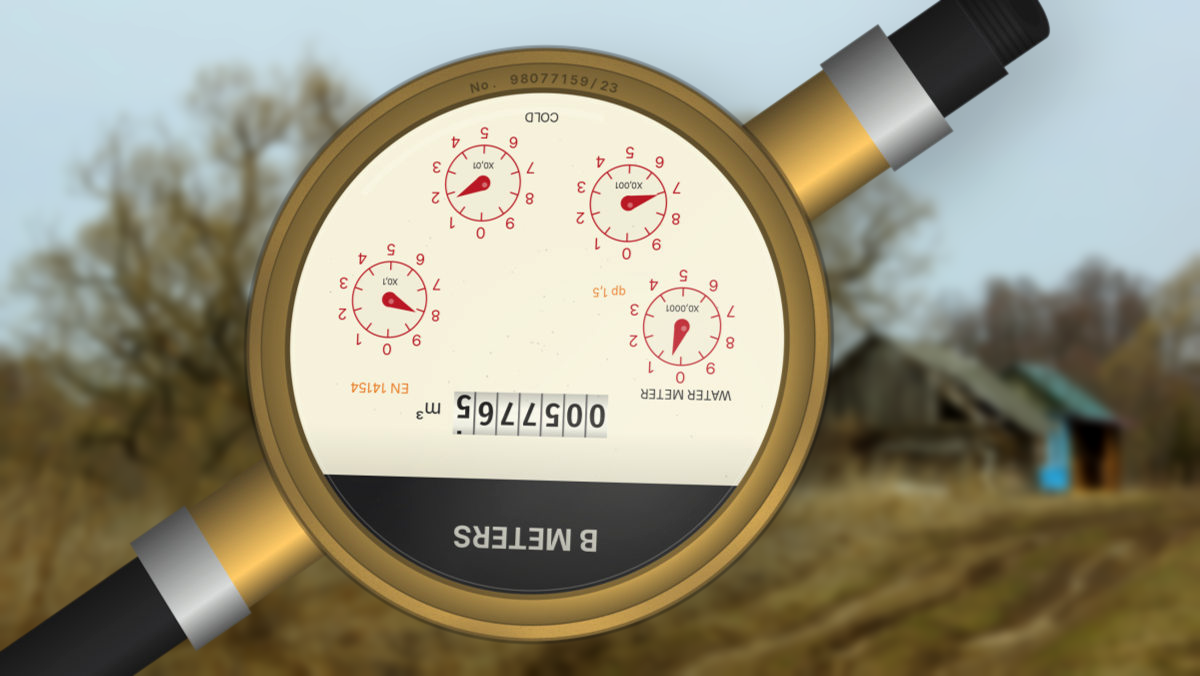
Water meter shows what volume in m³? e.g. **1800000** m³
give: **57764.8170** m³
